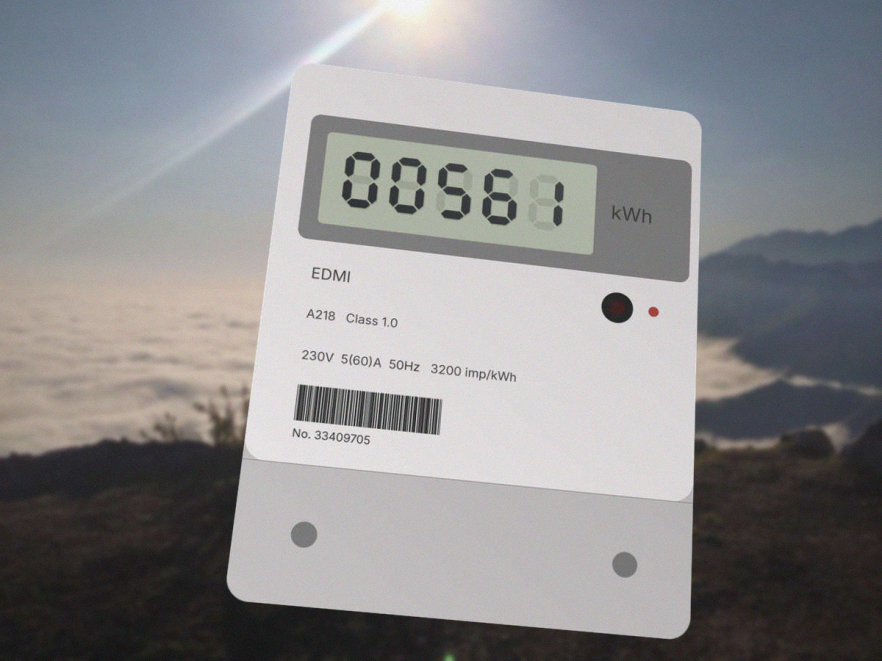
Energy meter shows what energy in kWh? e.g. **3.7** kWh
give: **561** kWh
